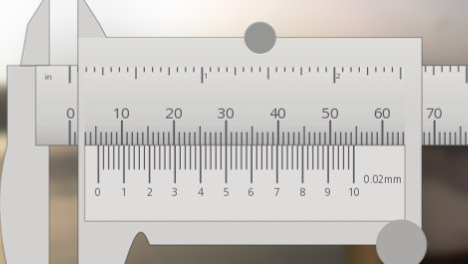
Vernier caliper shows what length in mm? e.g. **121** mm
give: **5.5** mm
